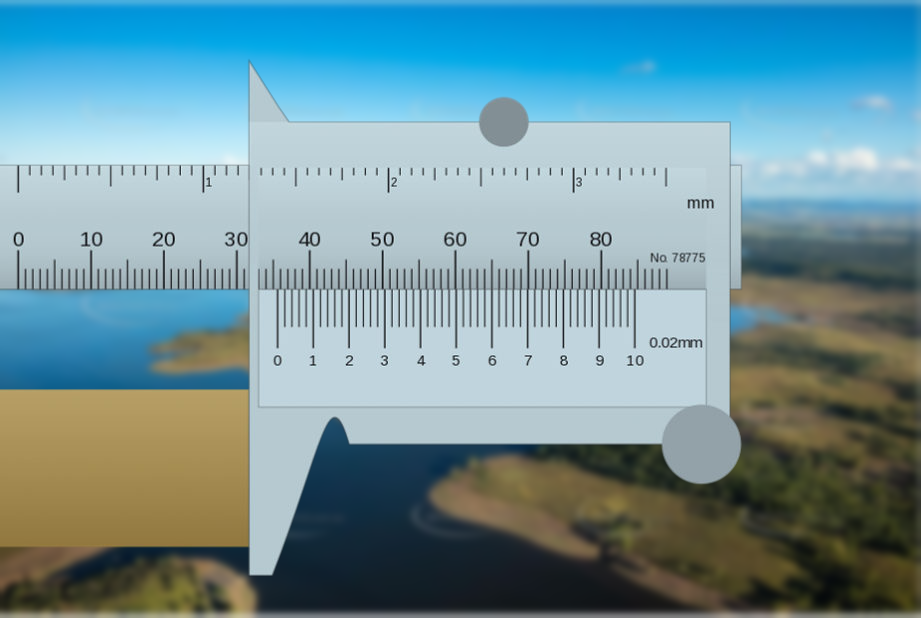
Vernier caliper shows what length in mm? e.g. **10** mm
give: **35.6** mm
